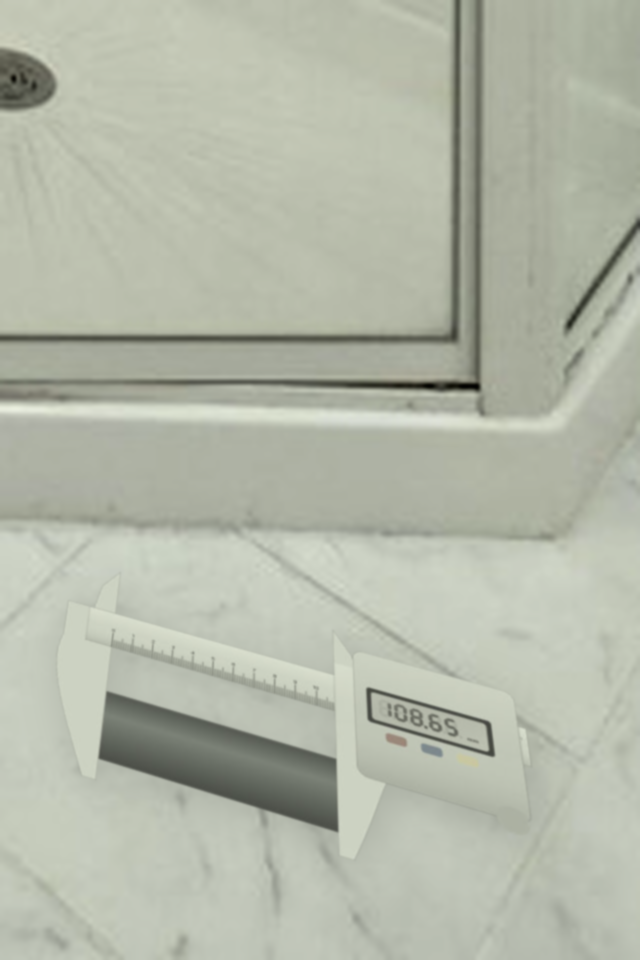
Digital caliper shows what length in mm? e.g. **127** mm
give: **108.65** mm
